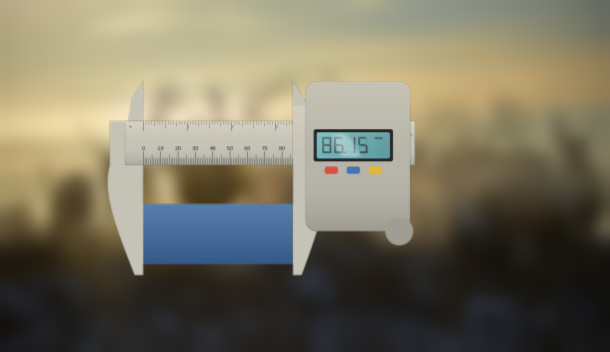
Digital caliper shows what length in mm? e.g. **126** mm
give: **86.15** mm
